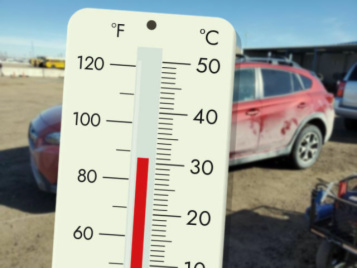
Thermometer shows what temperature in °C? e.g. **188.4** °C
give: **31** °C
